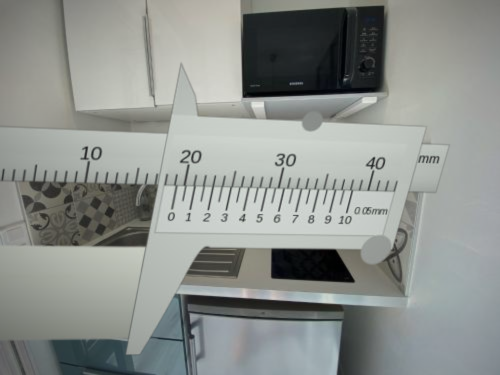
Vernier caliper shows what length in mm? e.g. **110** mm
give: **19.2** mm
